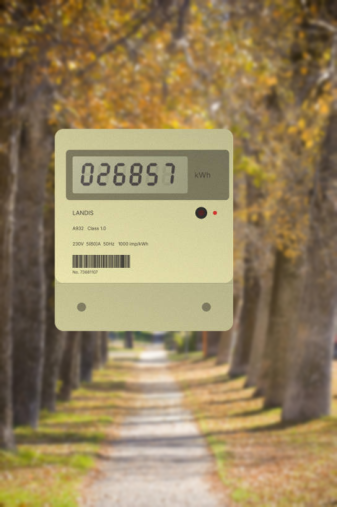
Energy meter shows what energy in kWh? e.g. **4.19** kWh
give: **26857** kWh
